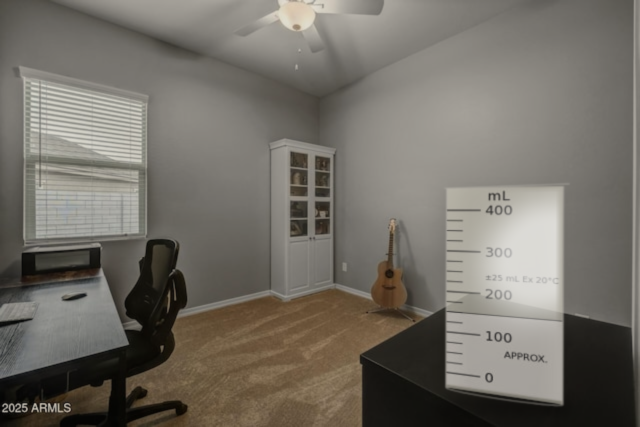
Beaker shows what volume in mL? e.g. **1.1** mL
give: **150** mL
